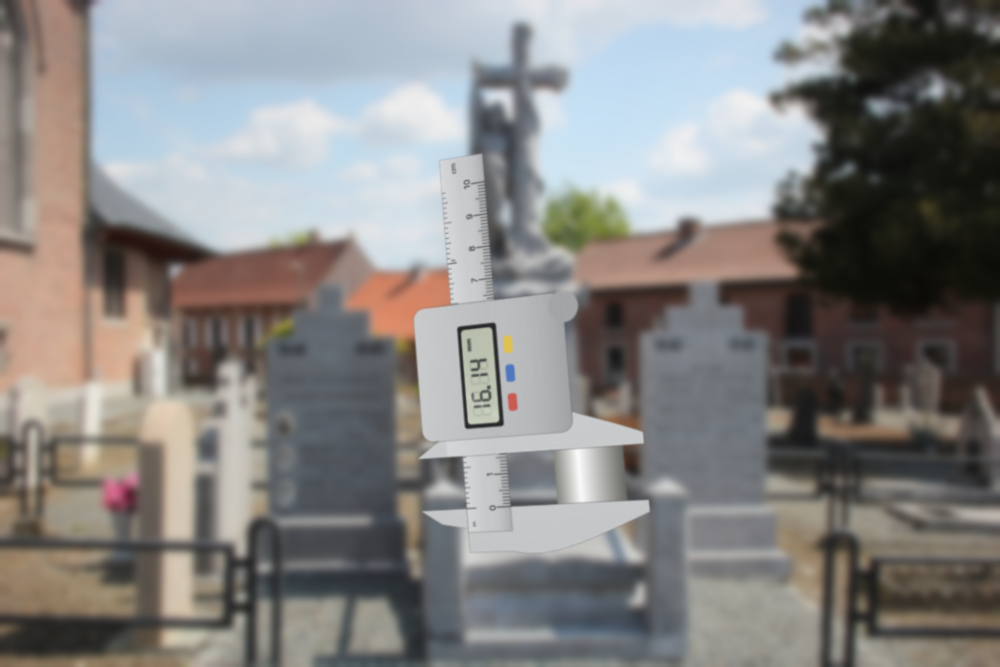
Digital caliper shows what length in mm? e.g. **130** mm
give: **16.14** mm
